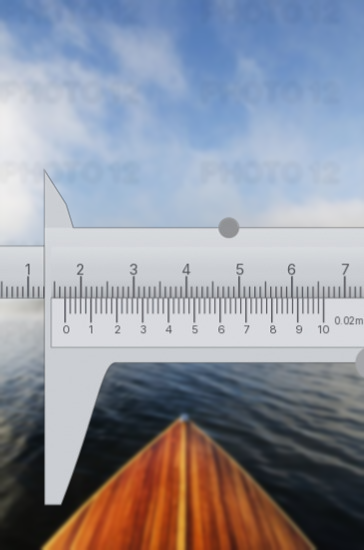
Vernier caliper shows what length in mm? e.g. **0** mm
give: **17.0** mm
